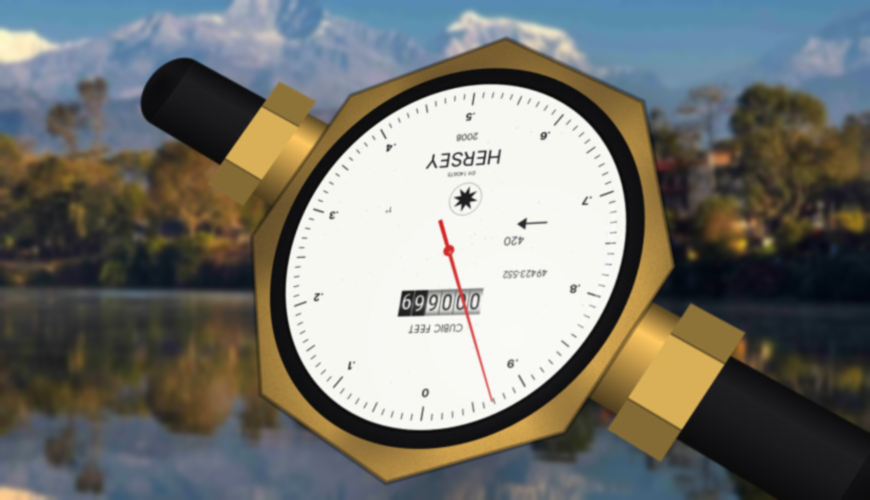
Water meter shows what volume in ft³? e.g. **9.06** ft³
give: **668.93** ft³
